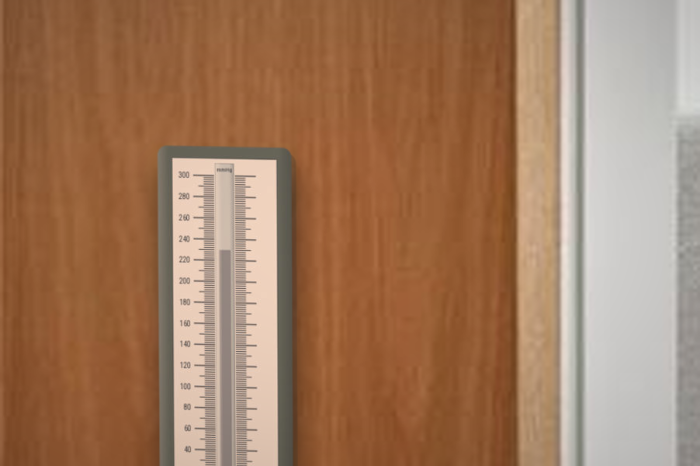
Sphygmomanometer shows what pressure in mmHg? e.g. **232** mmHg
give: **230** mmHg
